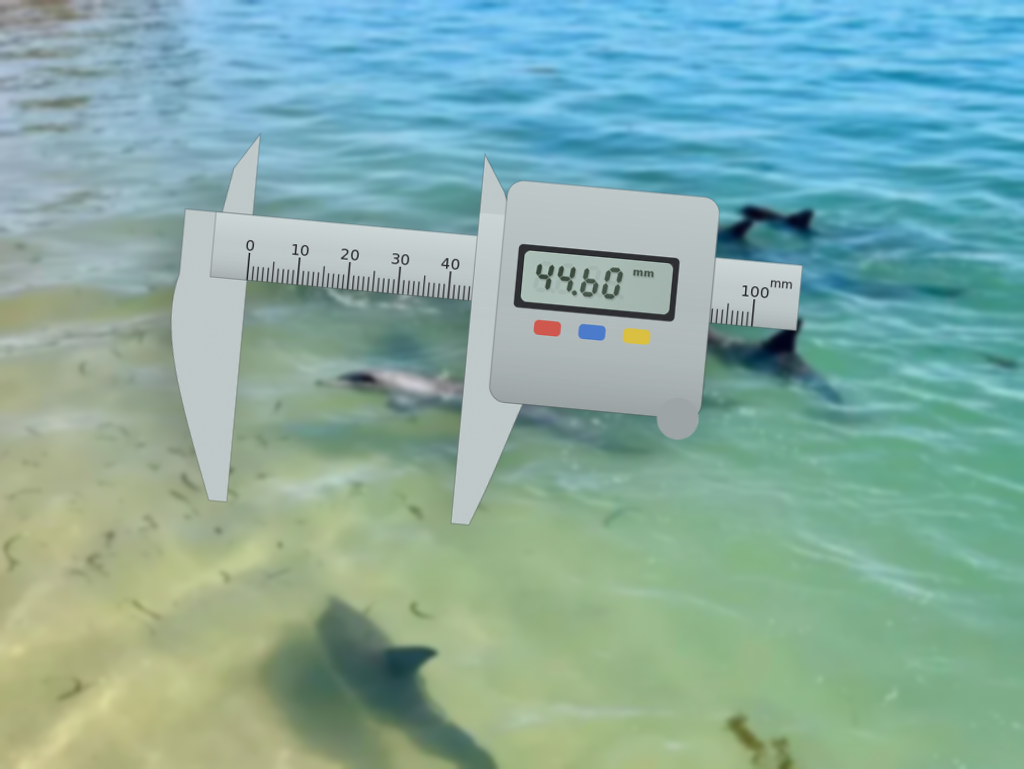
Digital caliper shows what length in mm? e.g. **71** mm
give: **44.60** mm
